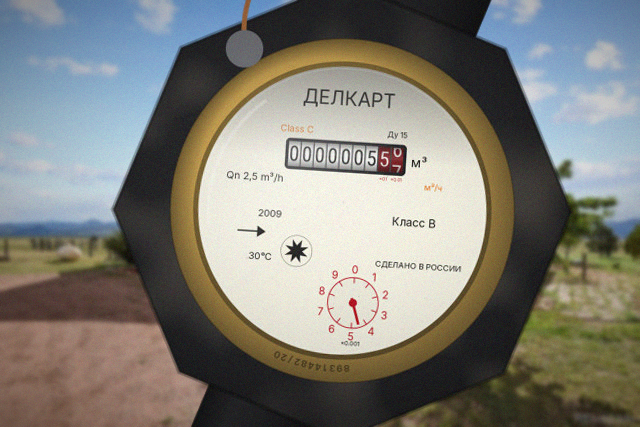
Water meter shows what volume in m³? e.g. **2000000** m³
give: **5.564** m³
